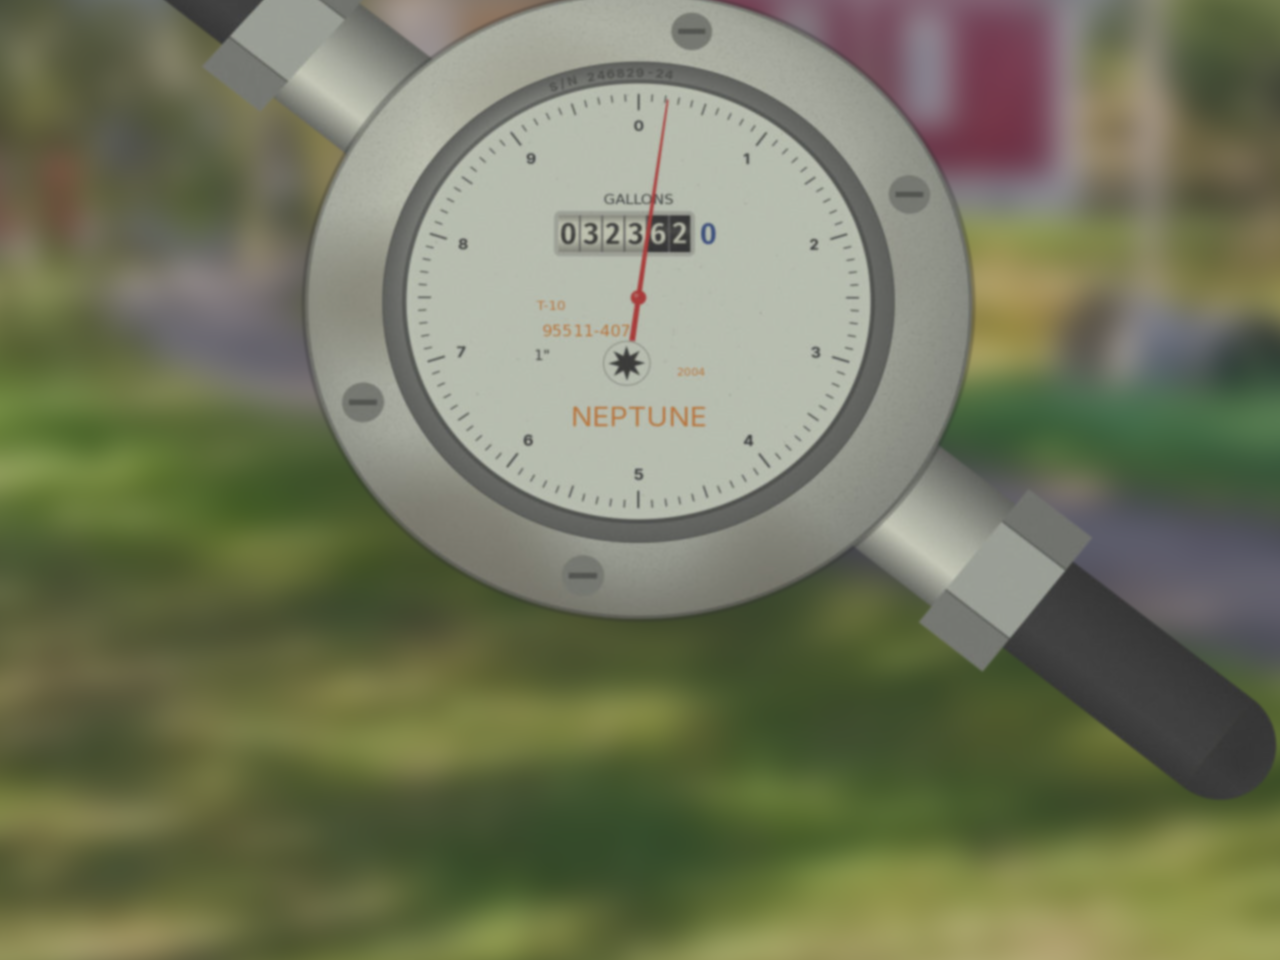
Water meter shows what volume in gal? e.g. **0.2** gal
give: **323620.2** gal
